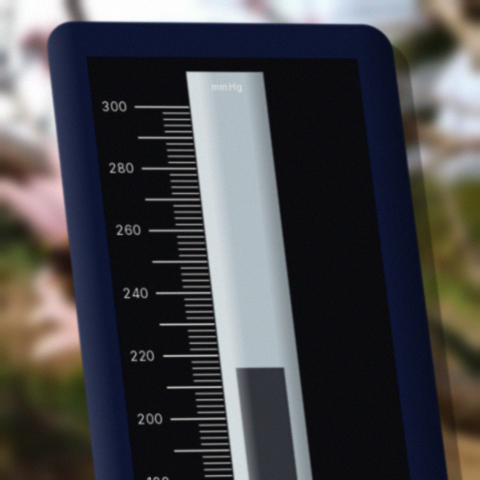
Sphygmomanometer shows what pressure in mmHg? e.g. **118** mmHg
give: **216** mmHg
